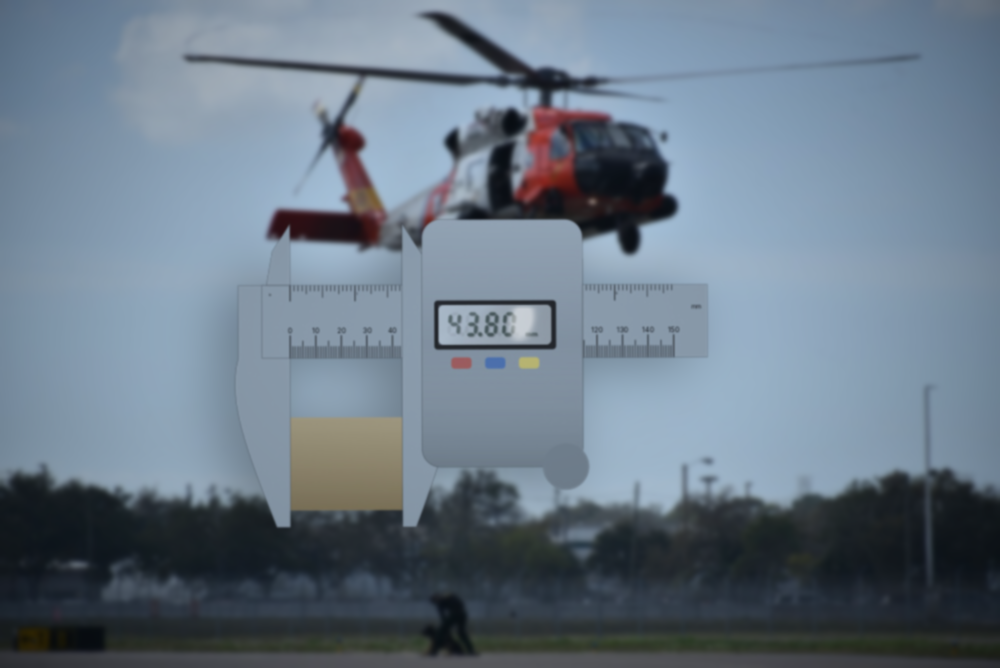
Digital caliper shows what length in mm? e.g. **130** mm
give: **43.80** mm
